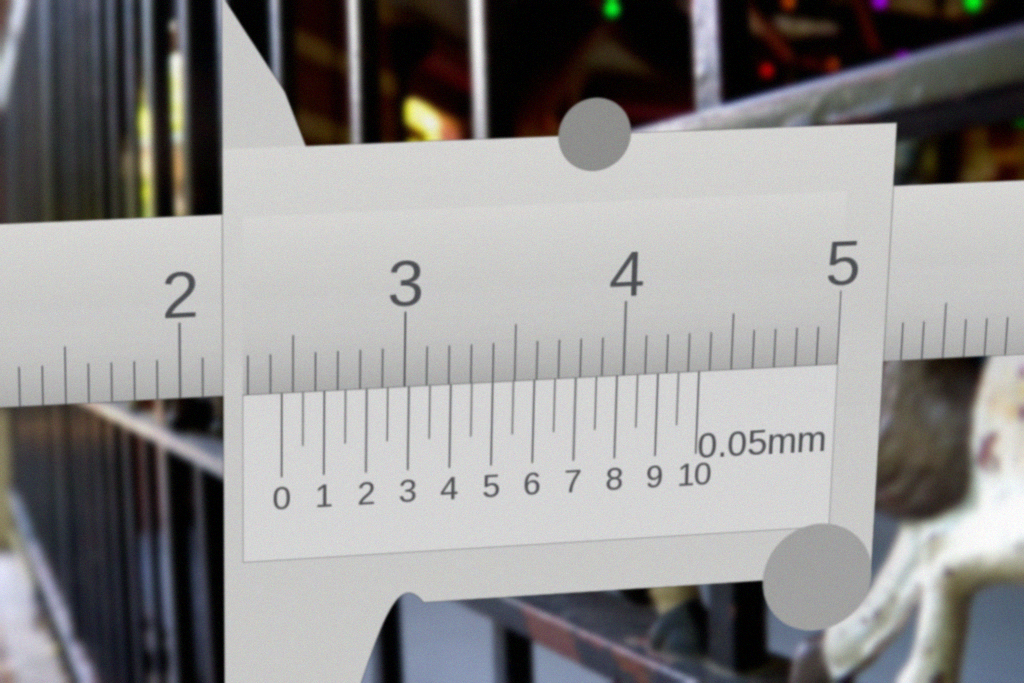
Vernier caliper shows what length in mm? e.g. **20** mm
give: **24.5** mm
